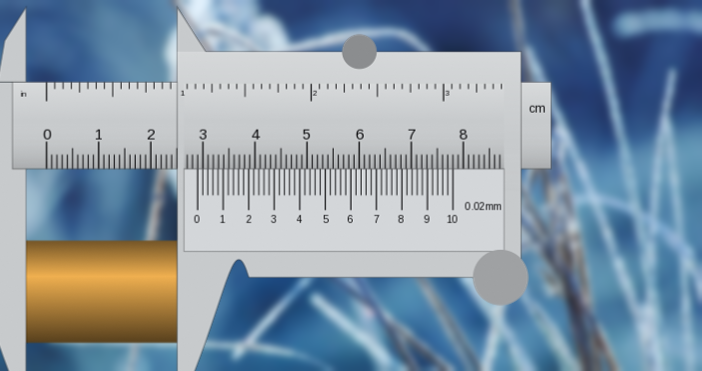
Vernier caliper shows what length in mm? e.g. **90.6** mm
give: **29.0** mm
